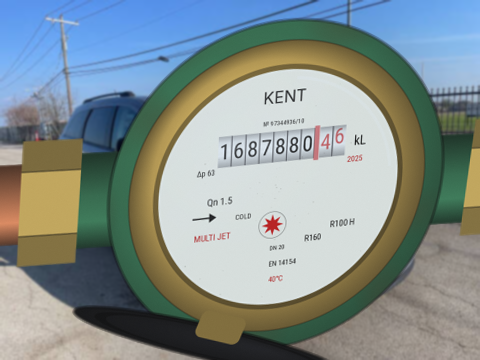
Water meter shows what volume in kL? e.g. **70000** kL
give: **1687880.46** kL
